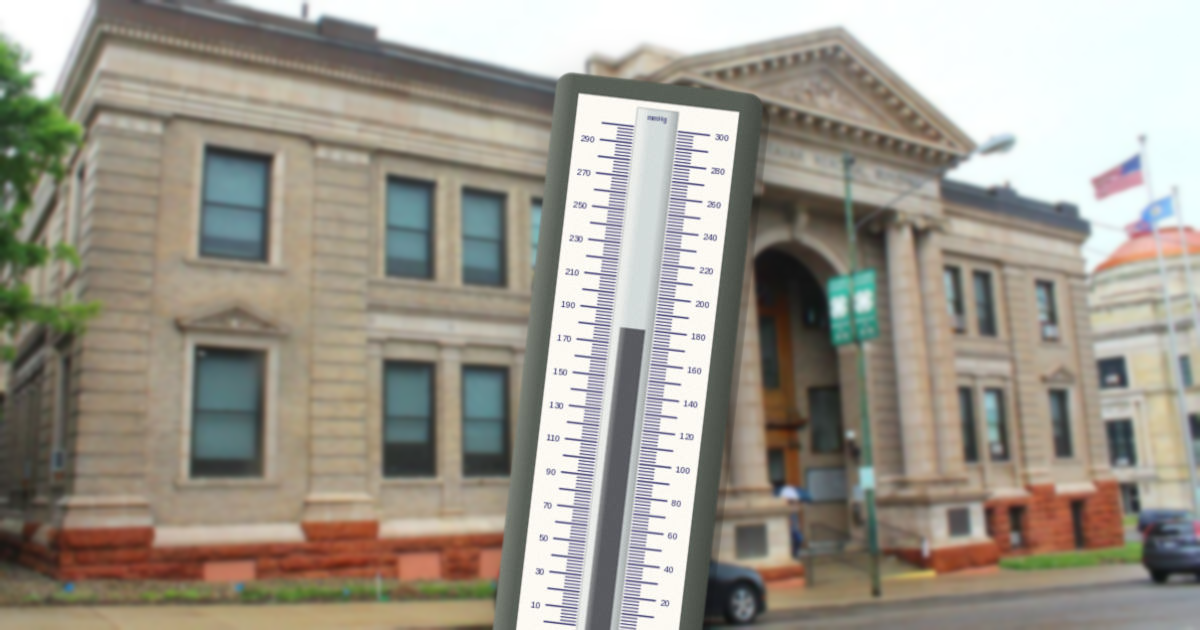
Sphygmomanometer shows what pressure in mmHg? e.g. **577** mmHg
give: **180** mmHg
